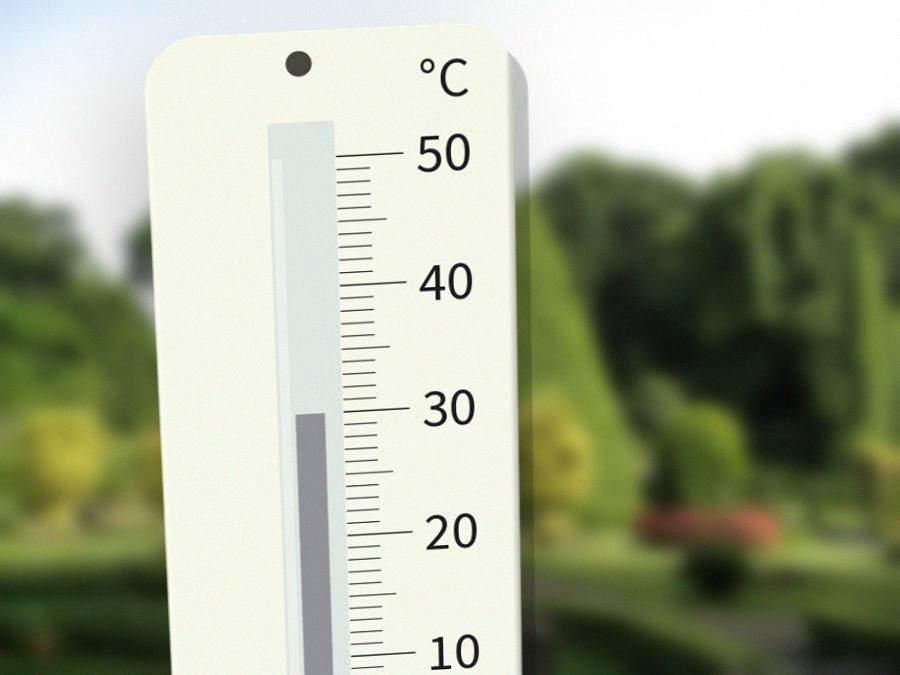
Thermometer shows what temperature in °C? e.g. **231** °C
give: **30** °C
